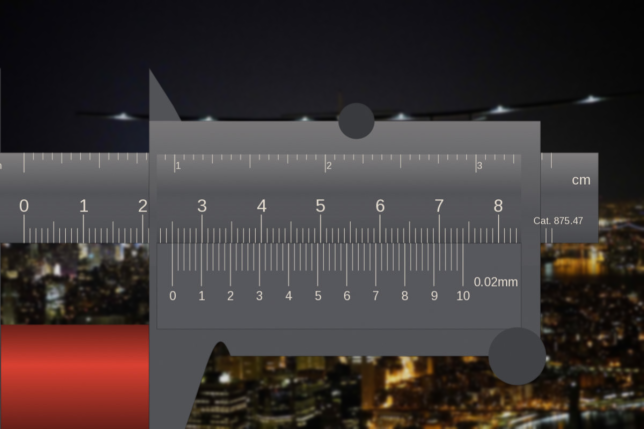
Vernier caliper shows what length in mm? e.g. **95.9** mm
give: **25.0** mm
